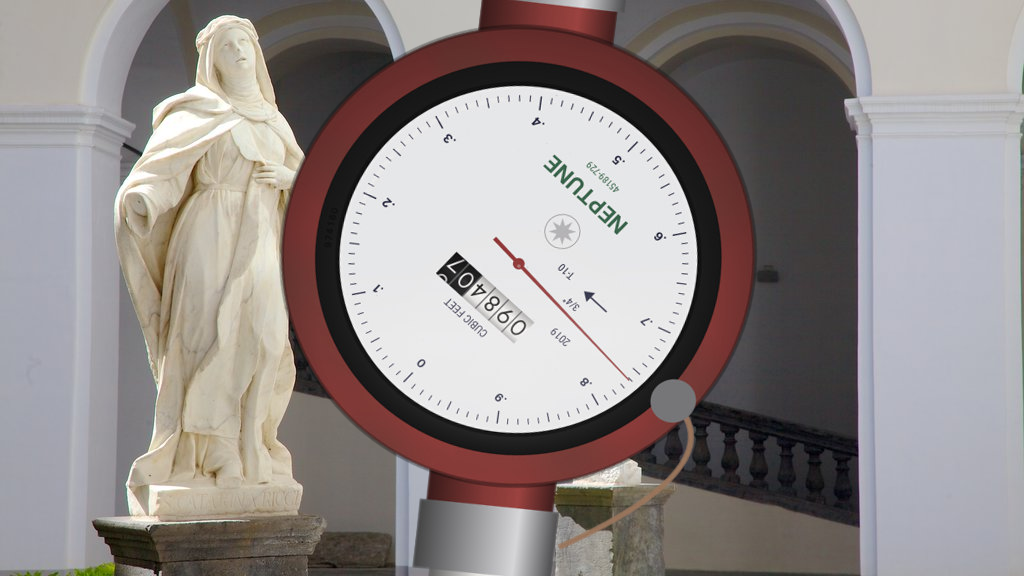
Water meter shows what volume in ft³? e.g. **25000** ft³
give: **98406.76** ft³
